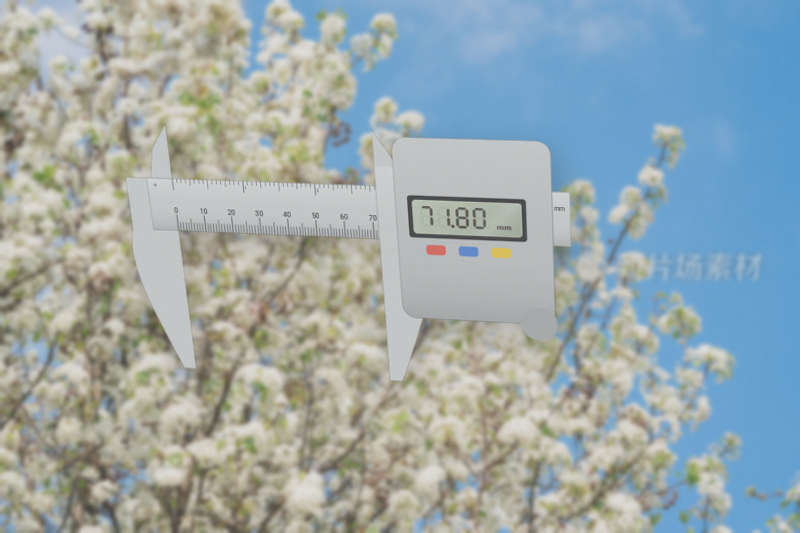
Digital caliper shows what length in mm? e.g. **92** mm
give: **71.80** mm
